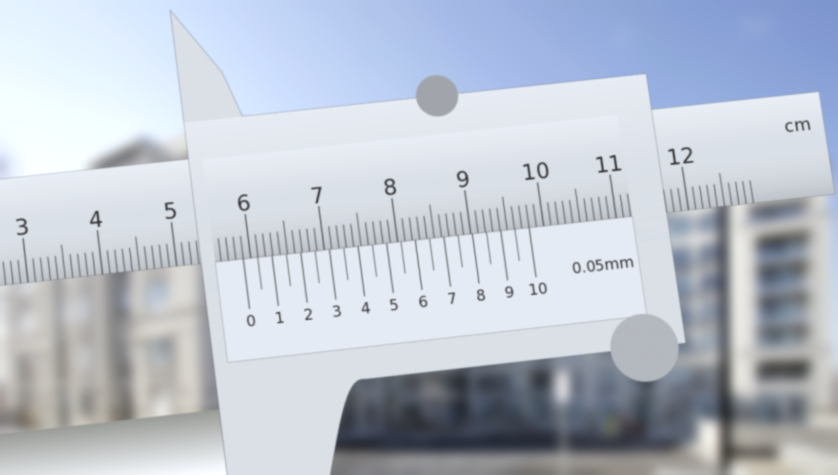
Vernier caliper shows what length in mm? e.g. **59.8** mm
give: **59.0** mm
